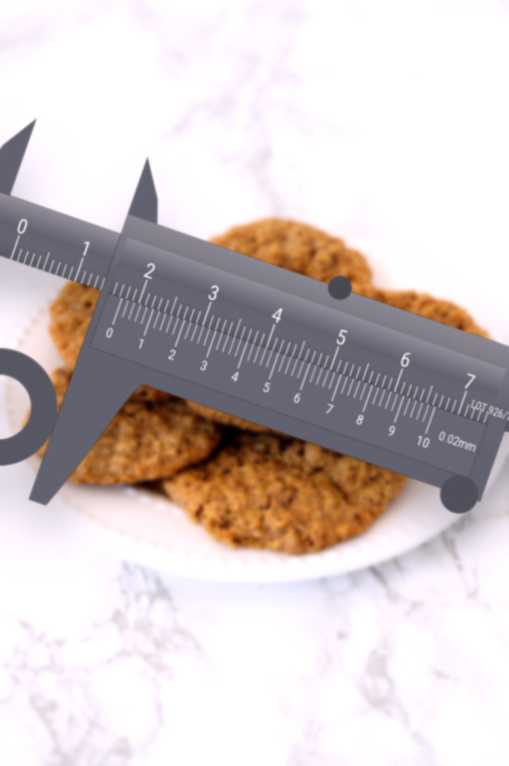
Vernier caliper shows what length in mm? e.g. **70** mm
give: **17.4** mm
